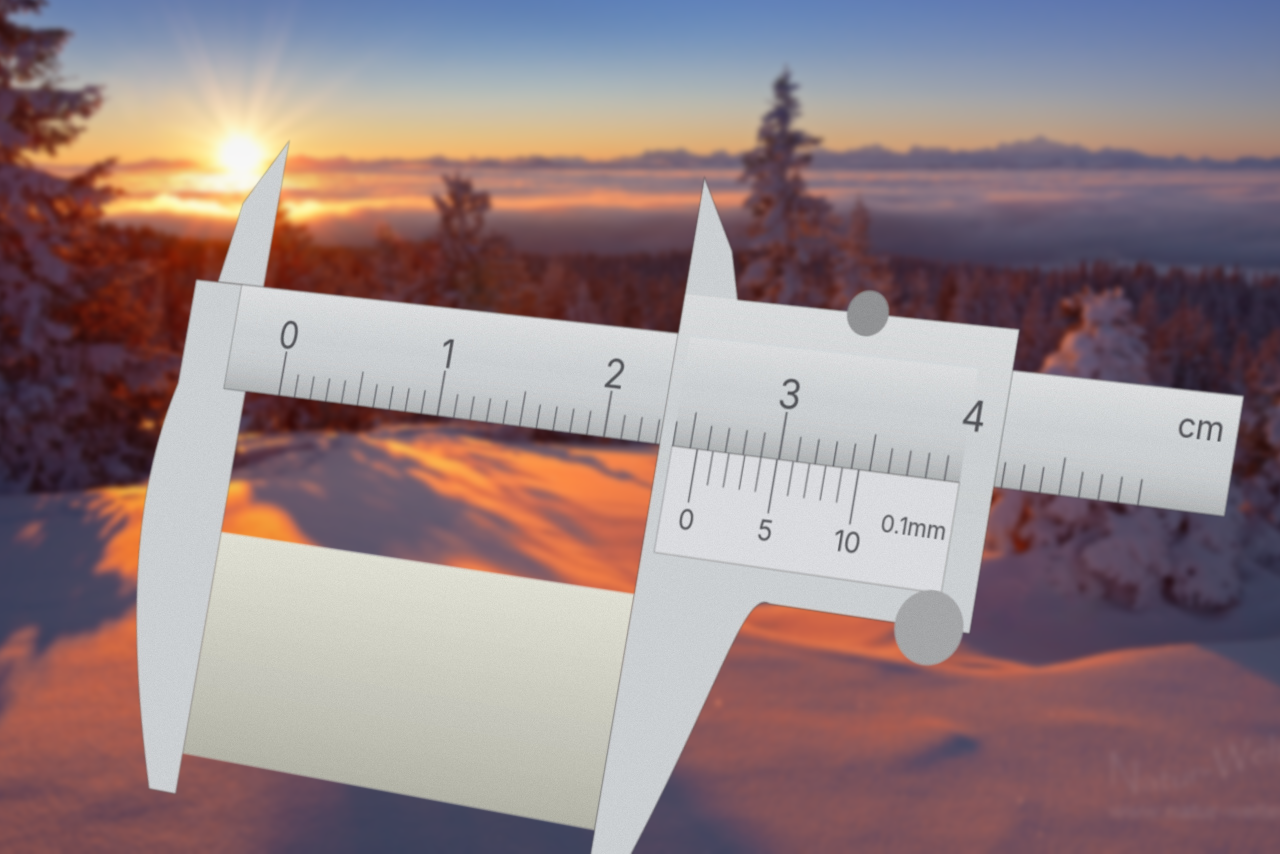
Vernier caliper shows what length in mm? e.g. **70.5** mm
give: **25.4** mm
